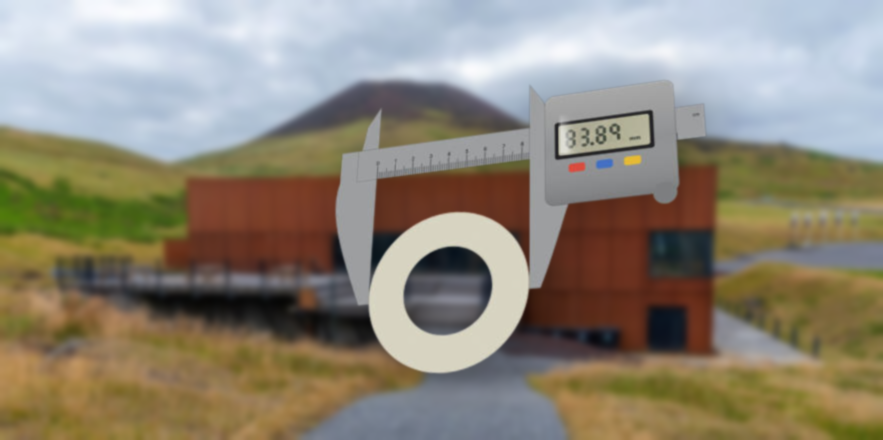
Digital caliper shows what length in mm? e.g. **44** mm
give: **83.89** mm
